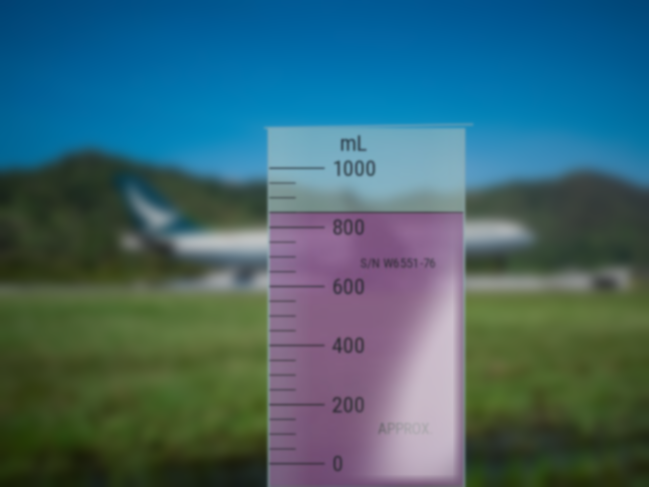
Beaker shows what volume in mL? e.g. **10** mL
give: **850** mL
